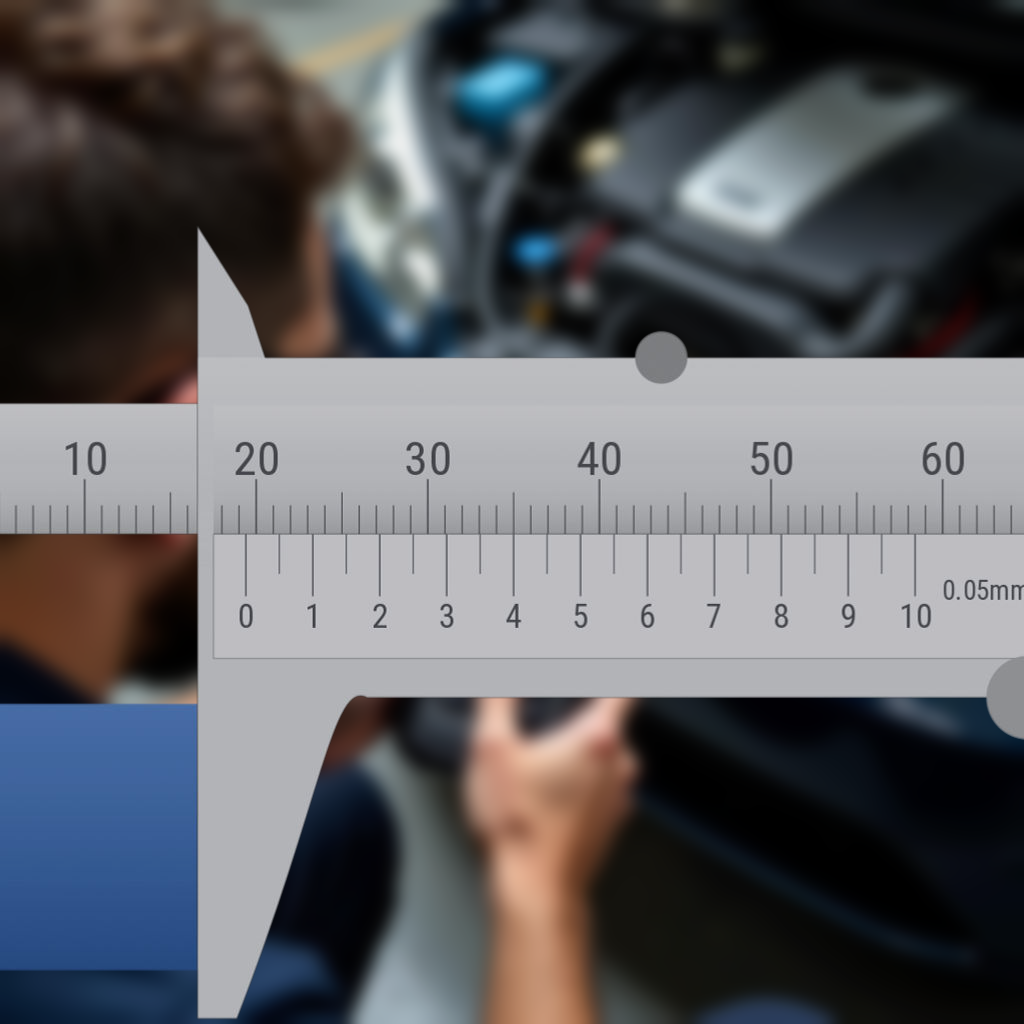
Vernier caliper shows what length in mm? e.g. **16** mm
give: **19.4** mm
